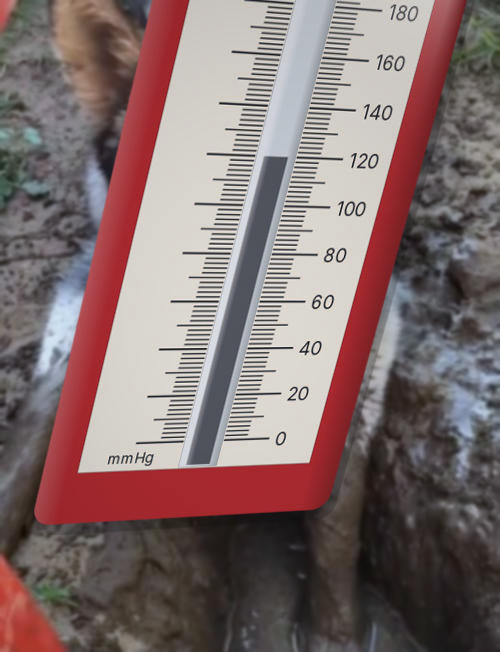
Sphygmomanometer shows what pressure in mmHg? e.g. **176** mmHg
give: **120** mmHg
